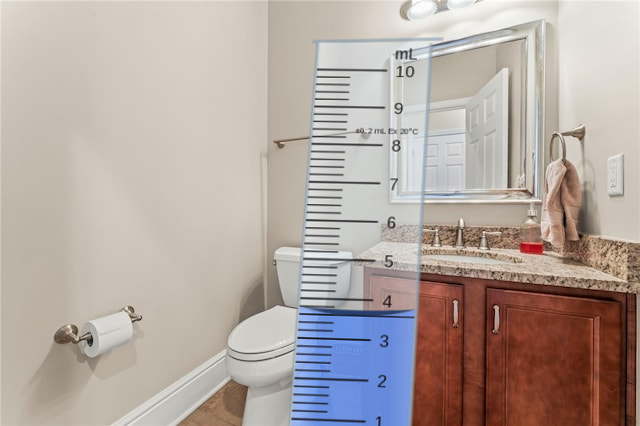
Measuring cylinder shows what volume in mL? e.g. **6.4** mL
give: **3.6** mL
